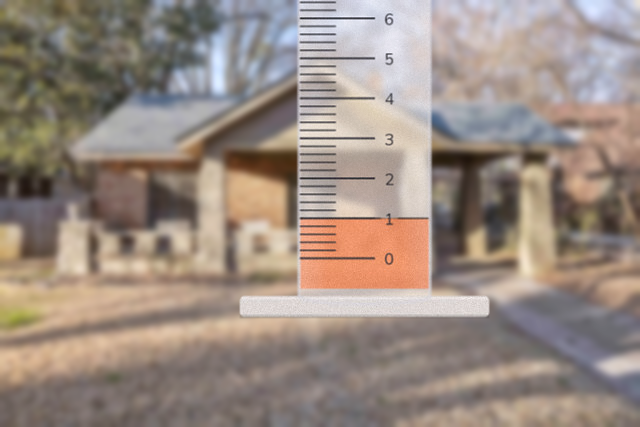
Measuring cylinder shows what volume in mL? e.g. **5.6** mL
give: **1** mL
